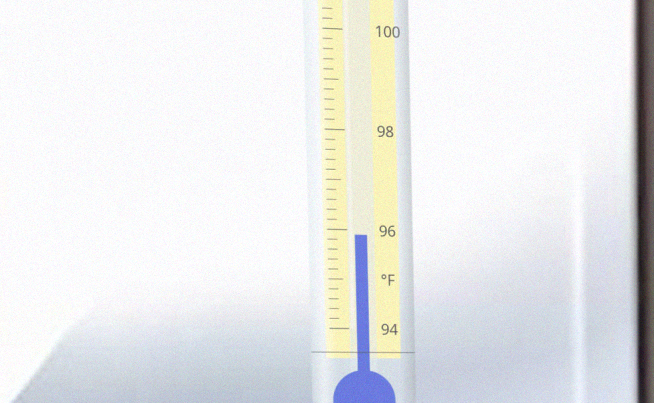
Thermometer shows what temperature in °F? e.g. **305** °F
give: **95.9** °F
